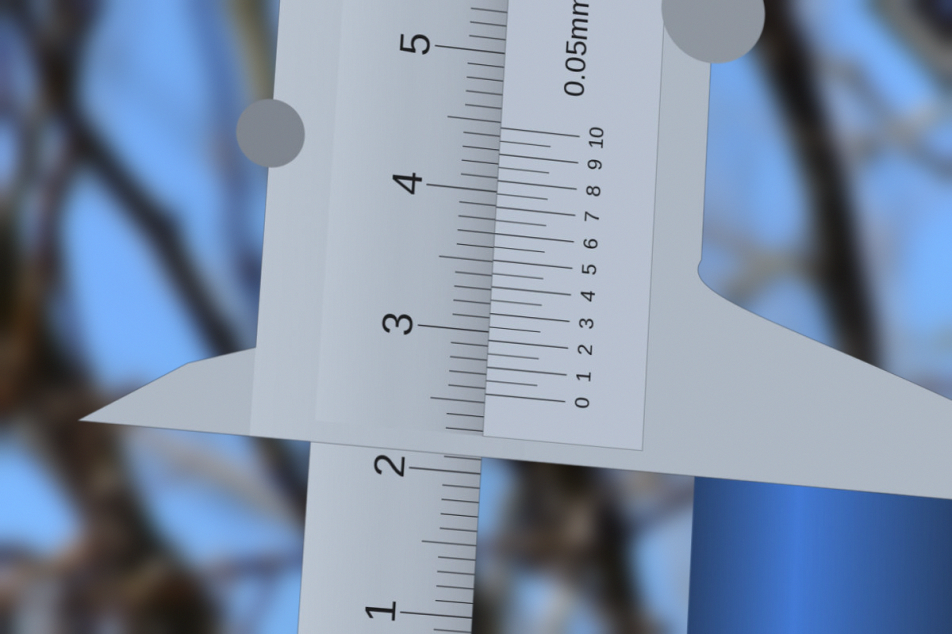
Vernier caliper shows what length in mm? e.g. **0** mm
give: **25.6** mm
